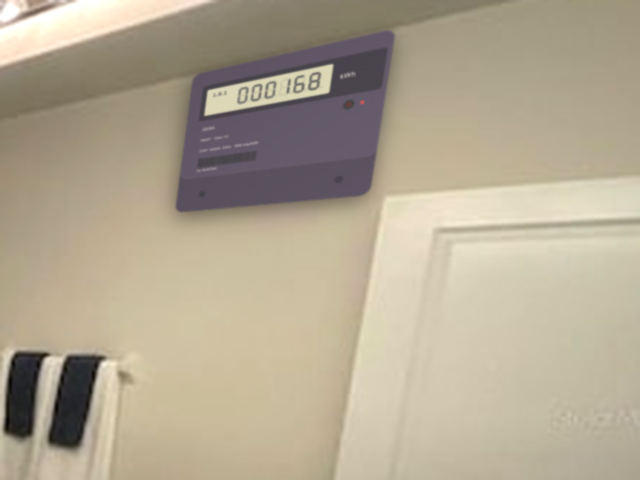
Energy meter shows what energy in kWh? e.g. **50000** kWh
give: **168** kWh
